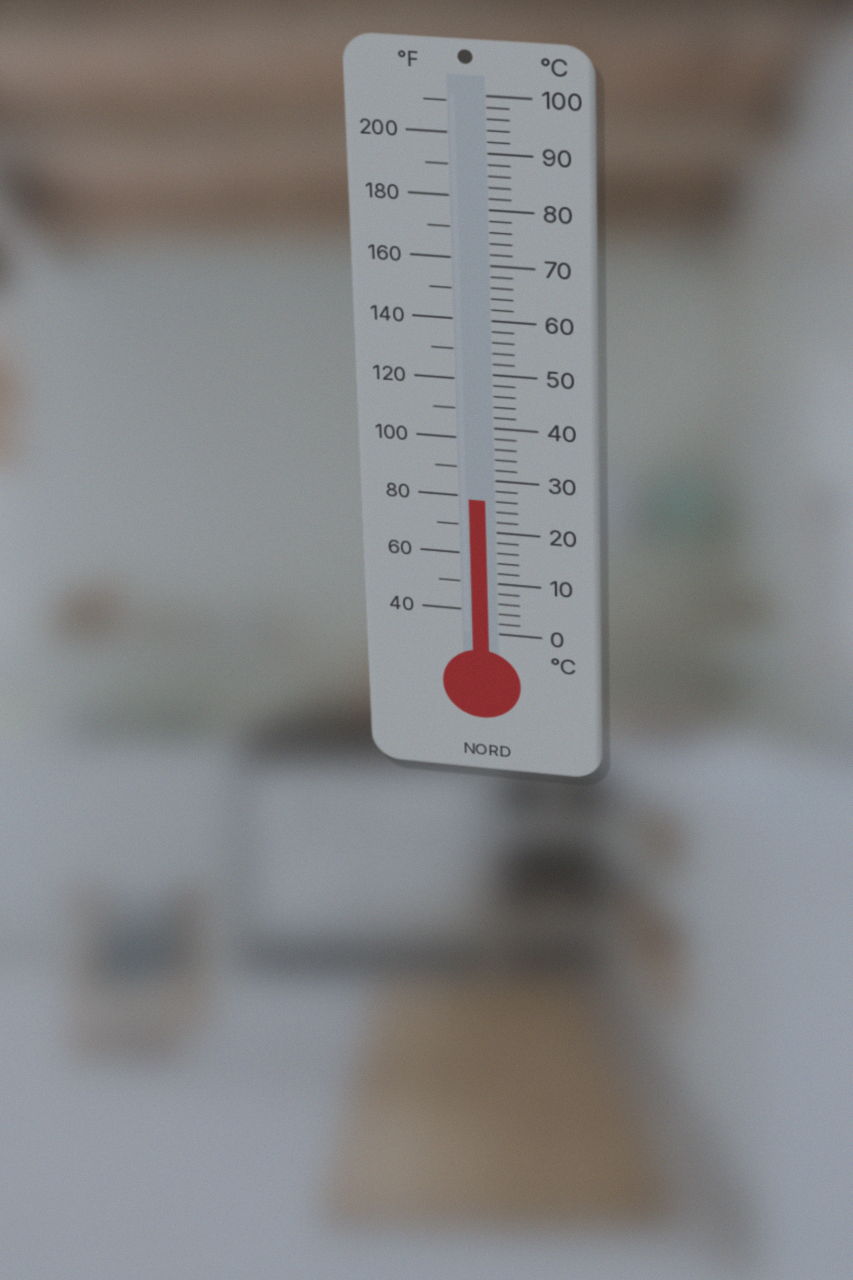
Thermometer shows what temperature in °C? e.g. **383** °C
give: **26** °C
